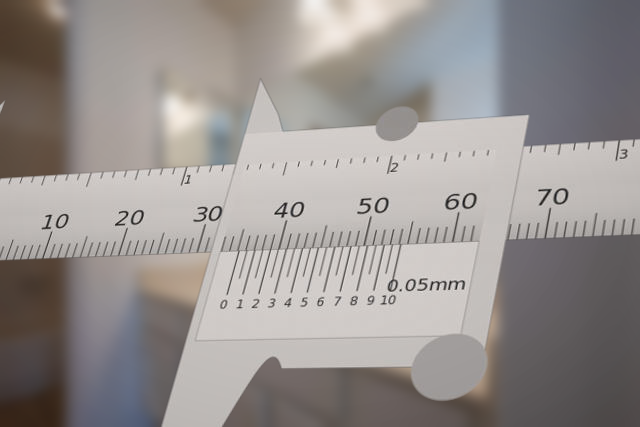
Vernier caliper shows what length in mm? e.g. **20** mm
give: **35.2** mm
